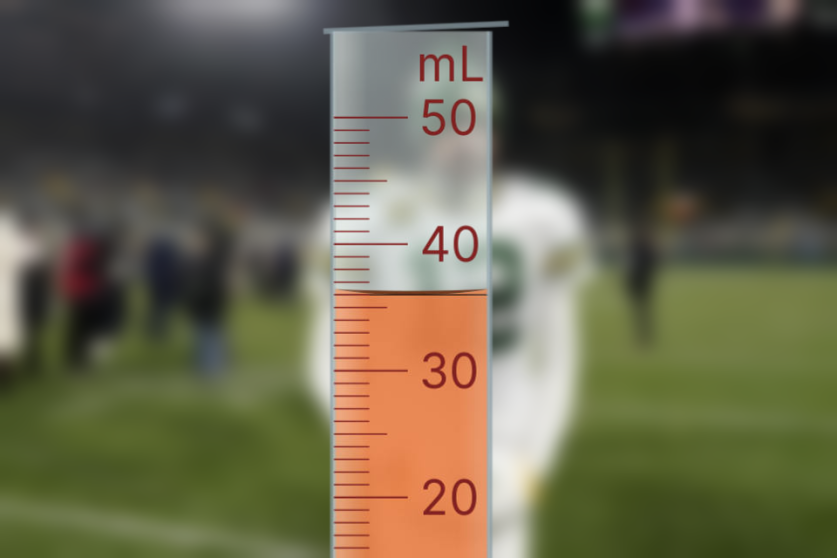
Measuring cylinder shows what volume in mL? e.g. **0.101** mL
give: **36** mL
